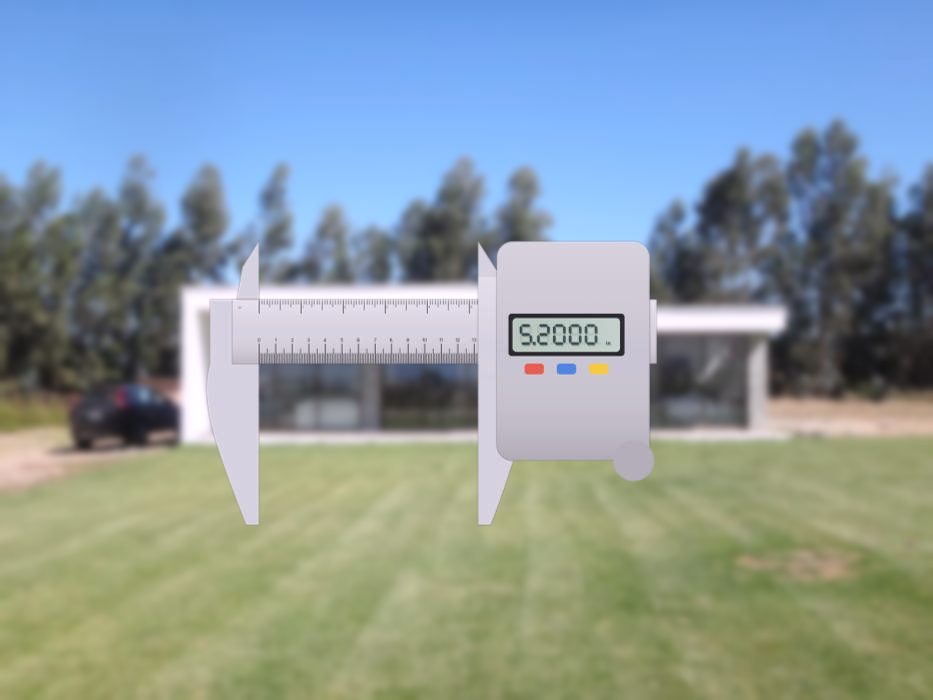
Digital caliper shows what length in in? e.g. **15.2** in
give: **5.2000** in
